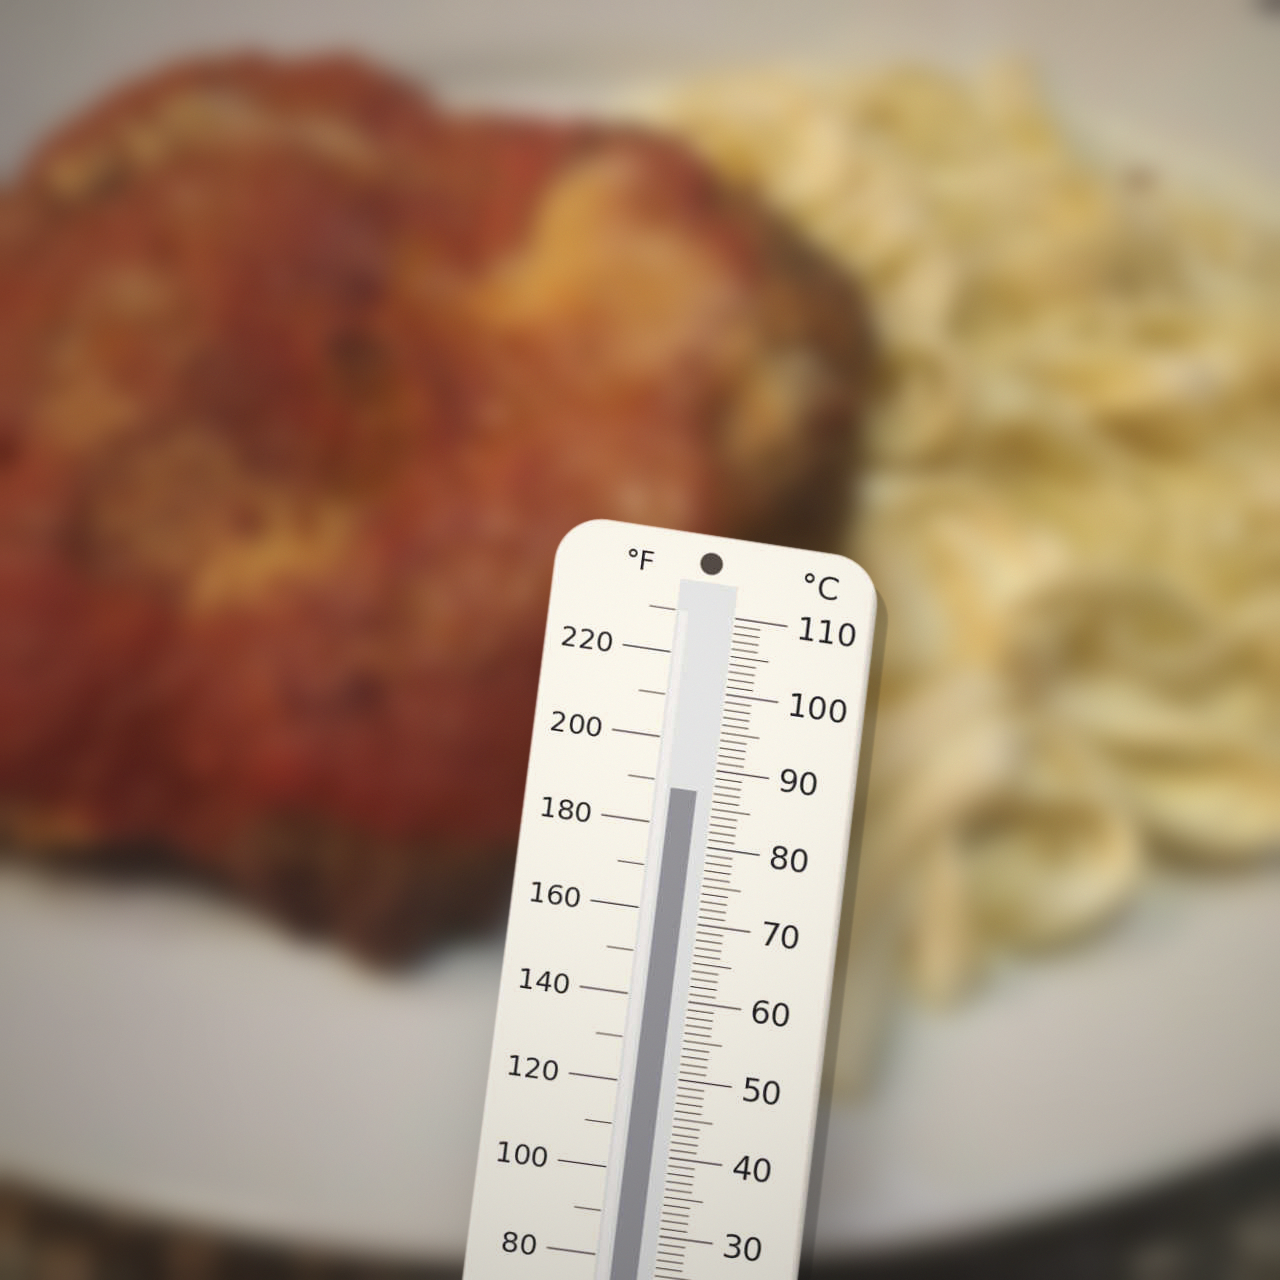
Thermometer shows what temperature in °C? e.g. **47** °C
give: **87** °C
